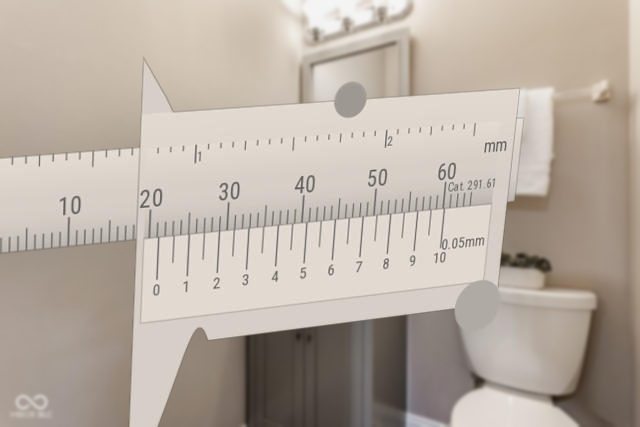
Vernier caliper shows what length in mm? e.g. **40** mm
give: **21.2** mm
